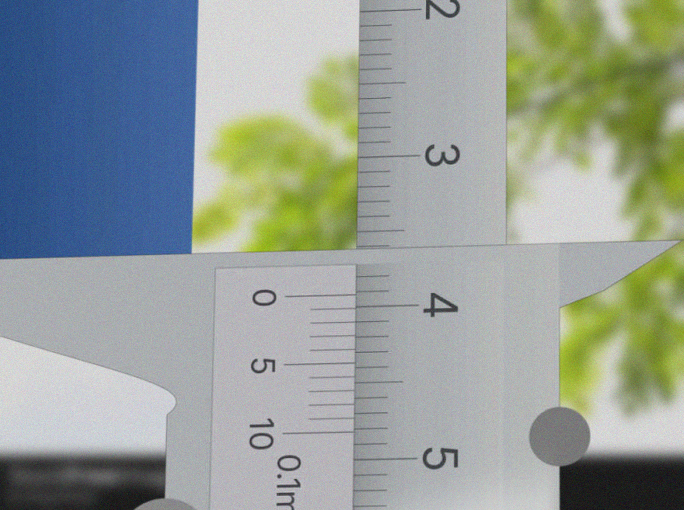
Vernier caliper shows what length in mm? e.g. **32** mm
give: **39.2** mm
